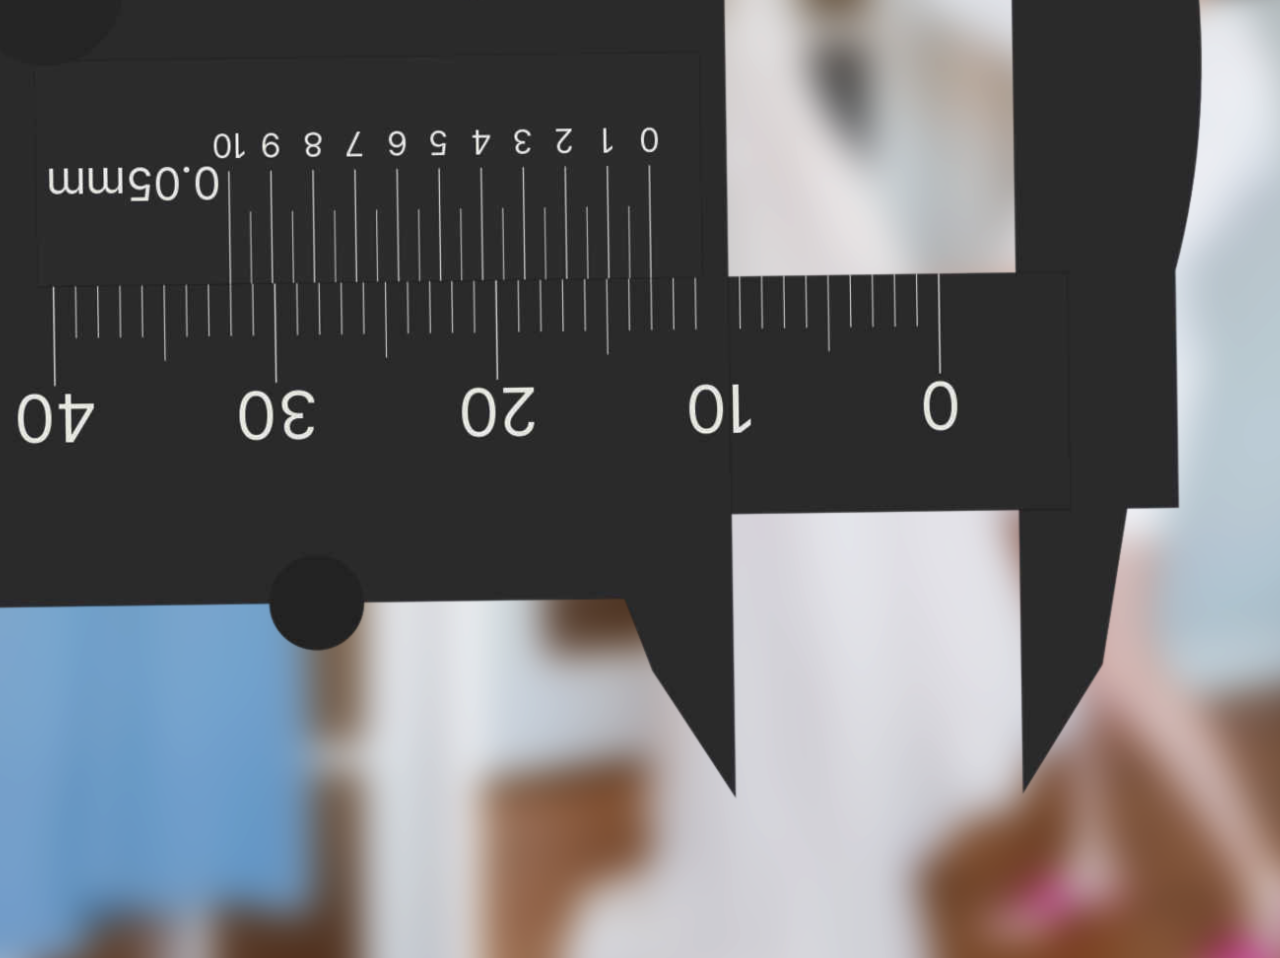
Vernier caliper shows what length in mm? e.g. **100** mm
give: **13.0** mm
